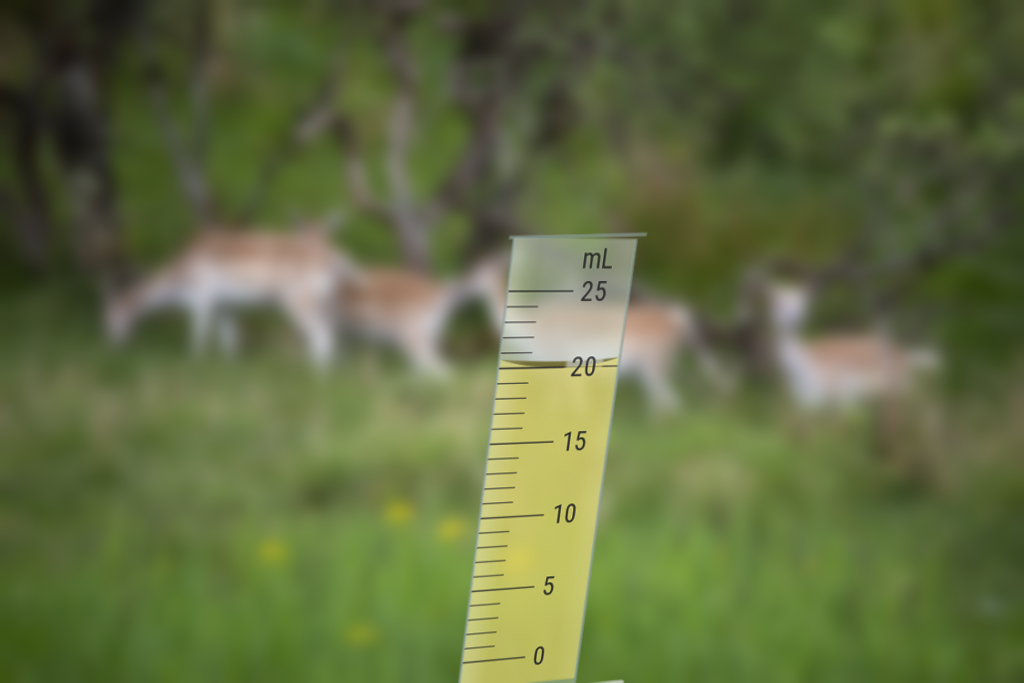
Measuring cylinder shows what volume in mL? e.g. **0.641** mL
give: **20** mL
